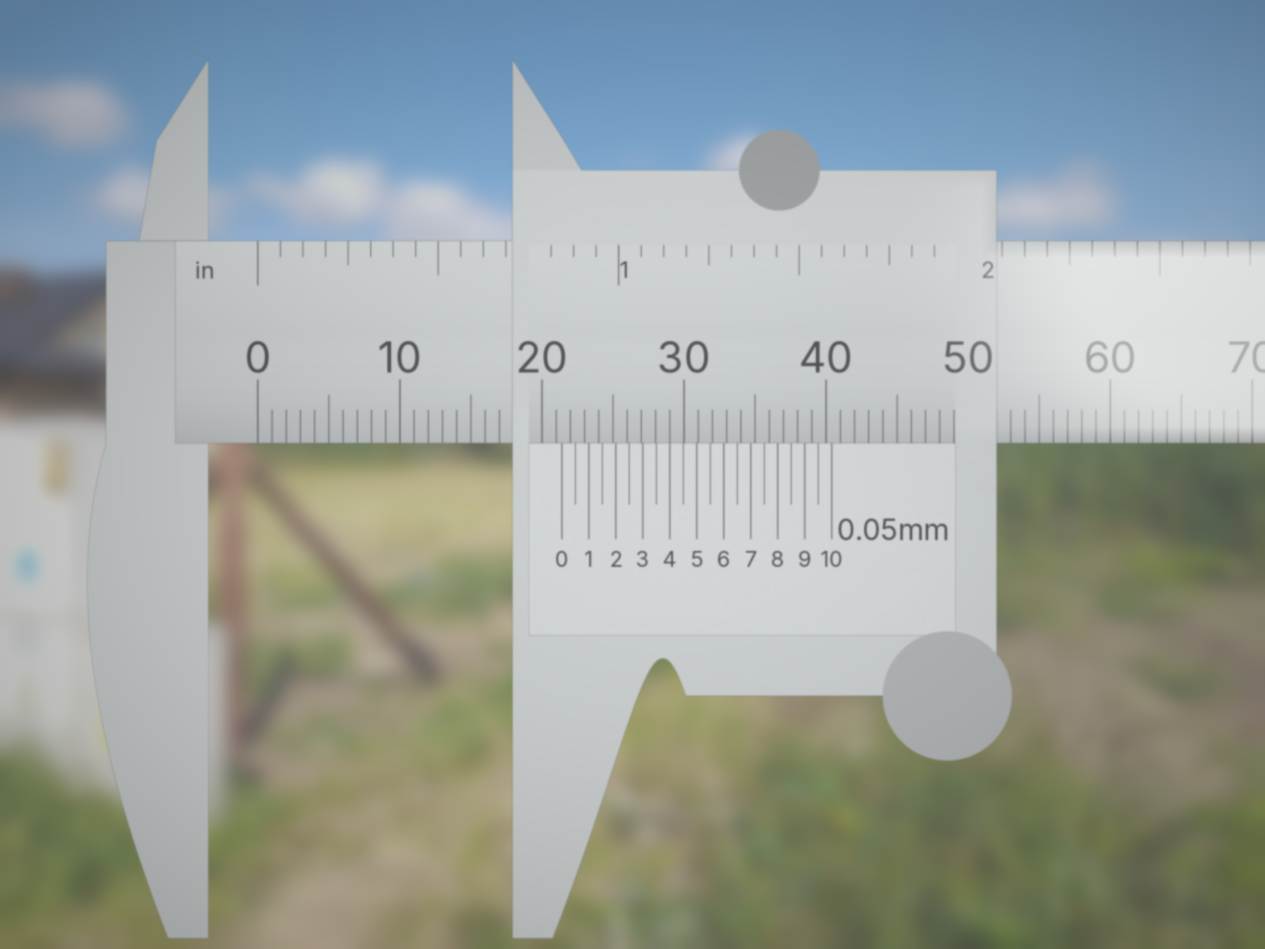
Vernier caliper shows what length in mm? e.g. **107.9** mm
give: **21.4** mm
